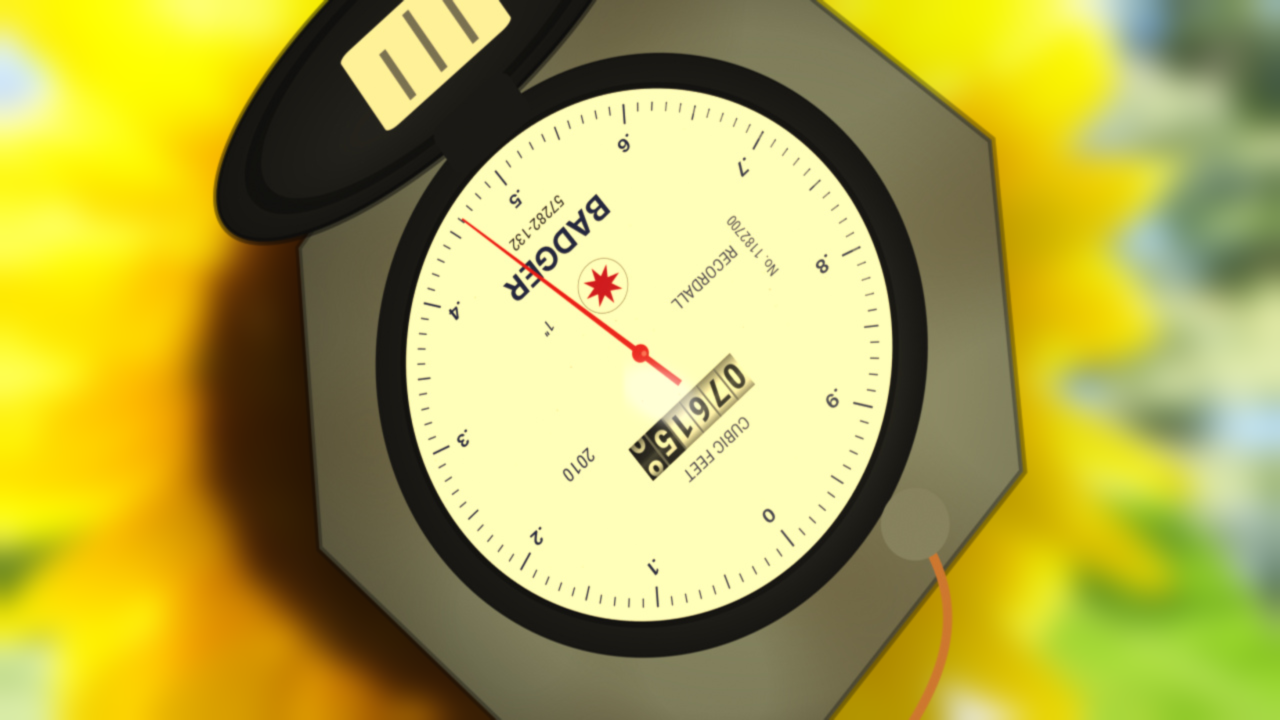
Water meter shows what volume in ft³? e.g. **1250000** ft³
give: **76158.46** ft³
